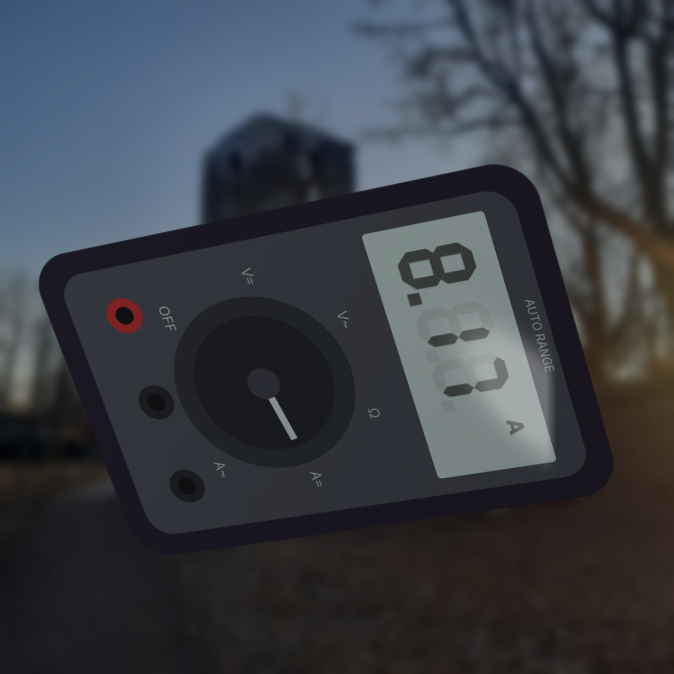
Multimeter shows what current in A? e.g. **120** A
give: **8.17** A
